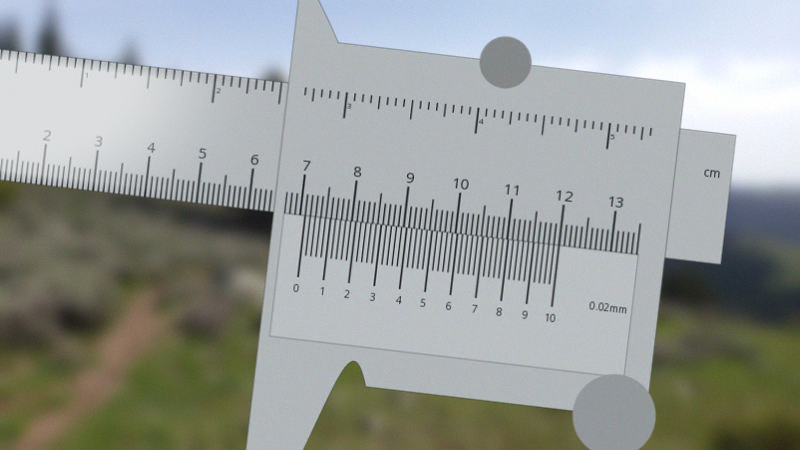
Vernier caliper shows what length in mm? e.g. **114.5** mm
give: **71.0** mm
